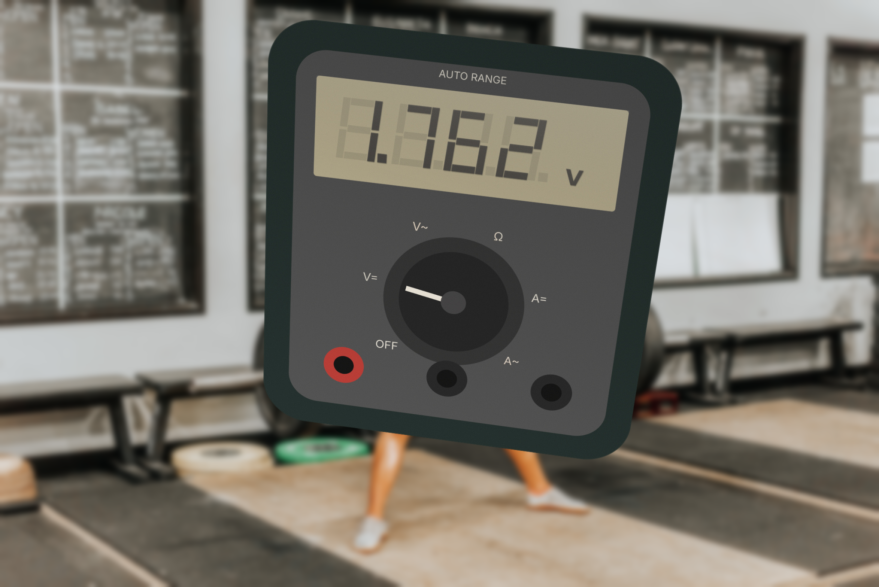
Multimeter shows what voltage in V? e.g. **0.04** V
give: **1.762** V
